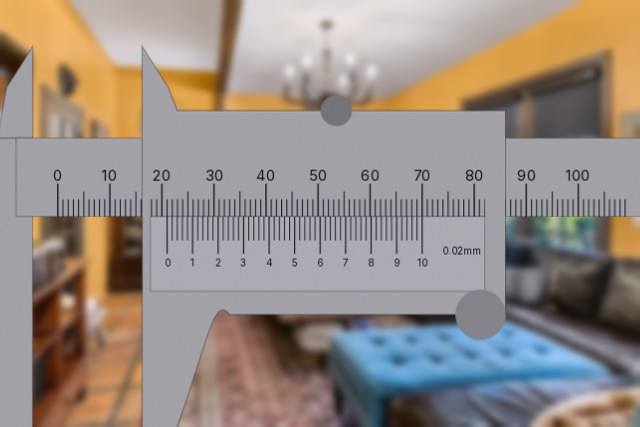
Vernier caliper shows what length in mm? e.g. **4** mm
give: **21.0** mm
